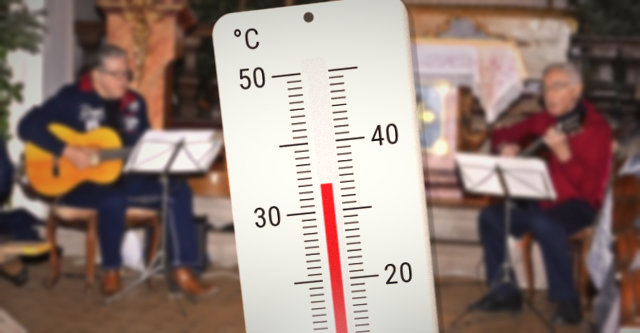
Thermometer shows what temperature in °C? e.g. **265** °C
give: **34** °C
